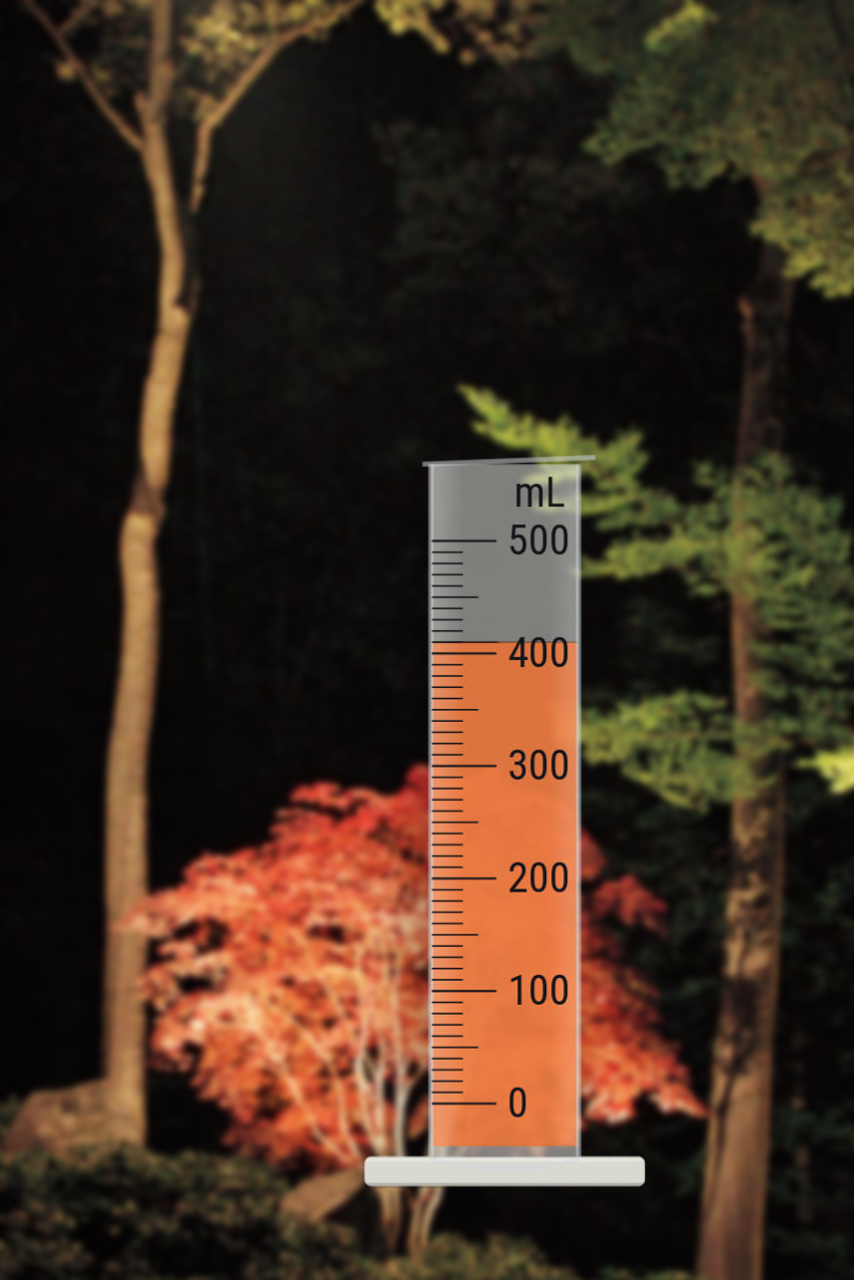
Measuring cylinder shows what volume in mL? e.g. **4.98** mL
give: **410** mL
